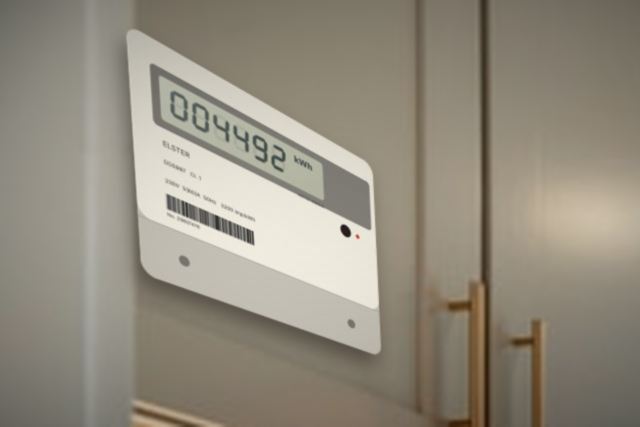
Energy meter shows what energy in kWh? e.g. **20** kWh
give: **4492** kWh
